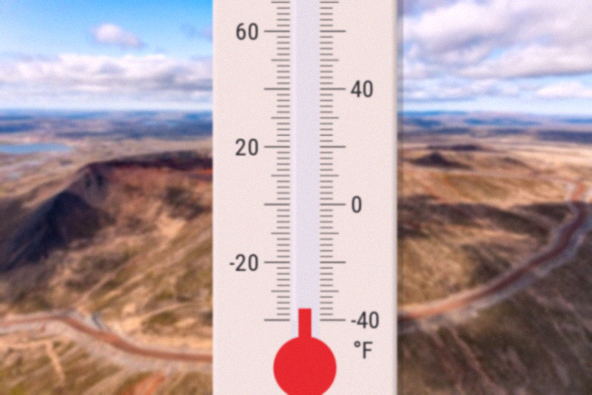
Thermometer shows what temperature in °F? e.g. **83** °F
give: **-36** °F
